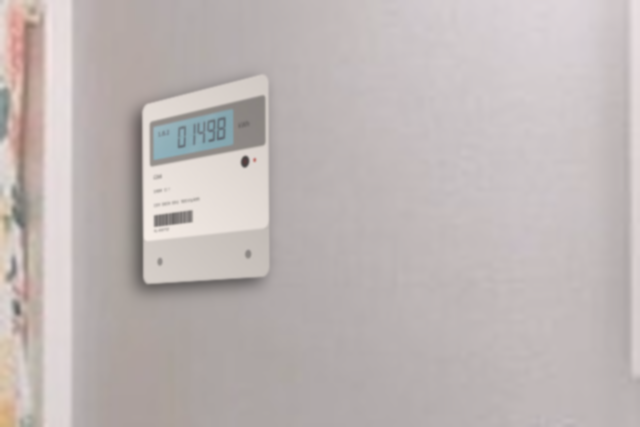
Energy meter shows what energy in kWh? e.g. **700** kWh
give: **1498** kWh
